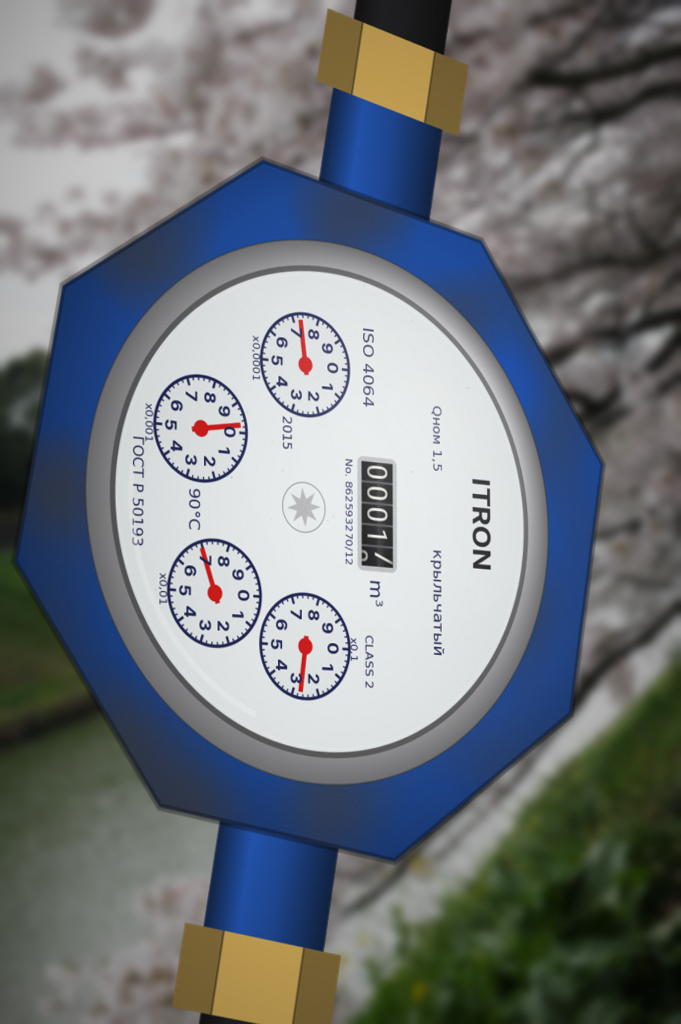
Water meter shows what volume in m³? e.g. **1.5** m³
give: **17.2697** m³
